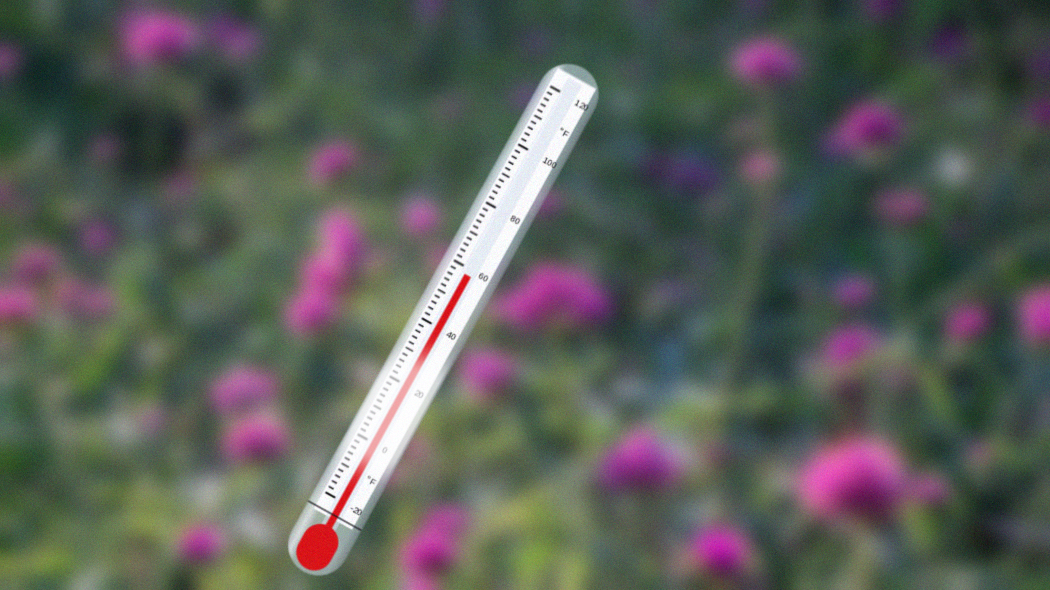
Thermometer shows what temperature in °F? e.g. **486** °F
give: **58** °F
